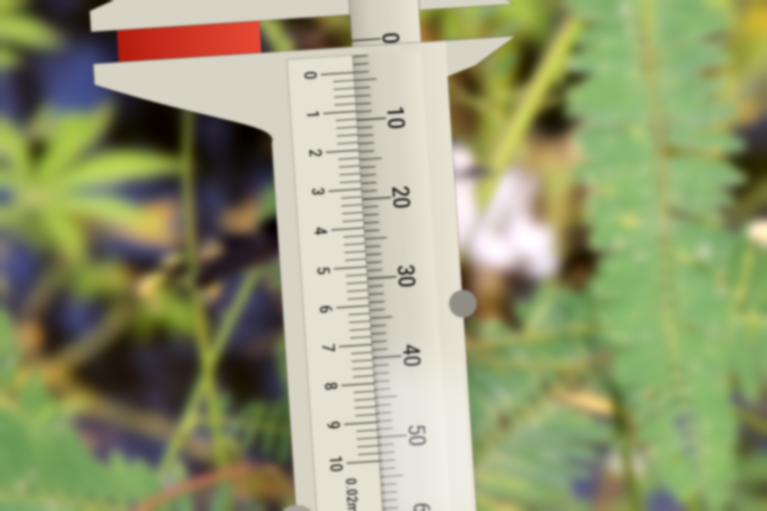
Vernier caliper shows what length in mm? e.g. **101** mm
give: **4.0** mm
